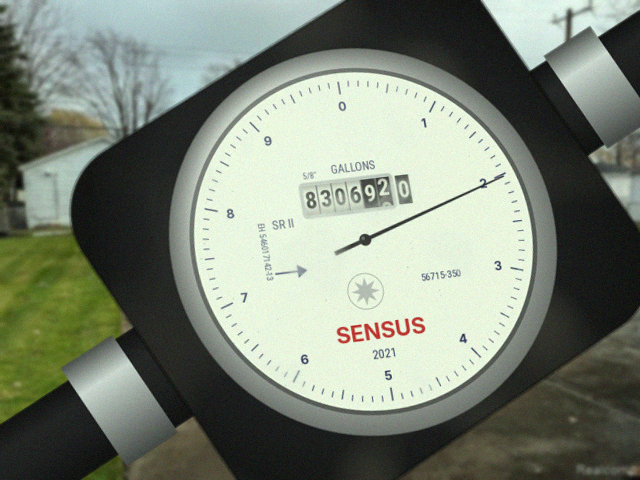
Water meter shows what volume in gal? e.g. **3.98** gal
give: **8306922.0** gal
